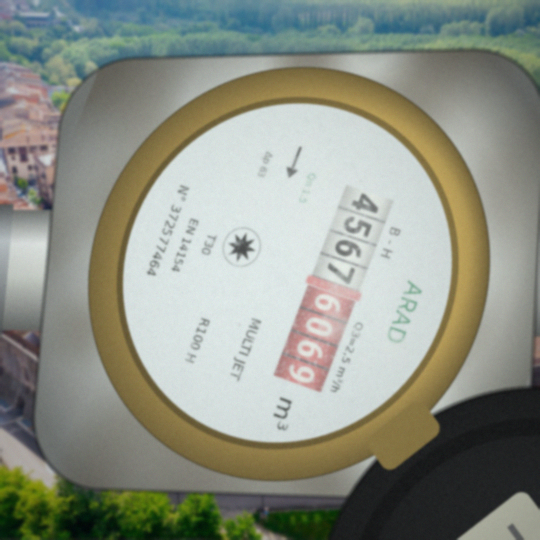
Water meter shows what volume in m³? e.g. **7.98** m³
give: **4567.6069** m³
